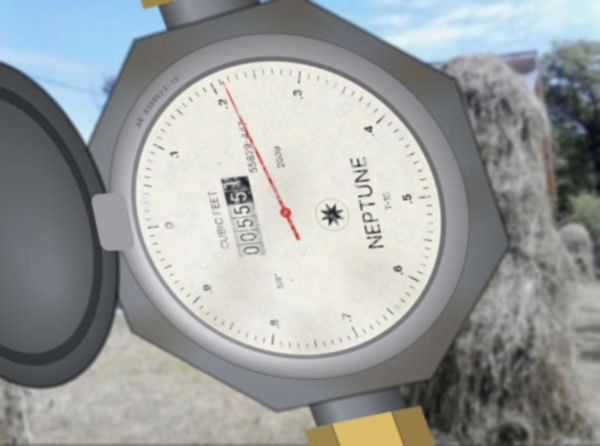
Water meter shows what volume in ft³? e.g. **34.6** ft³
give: **5551.21** ft³
